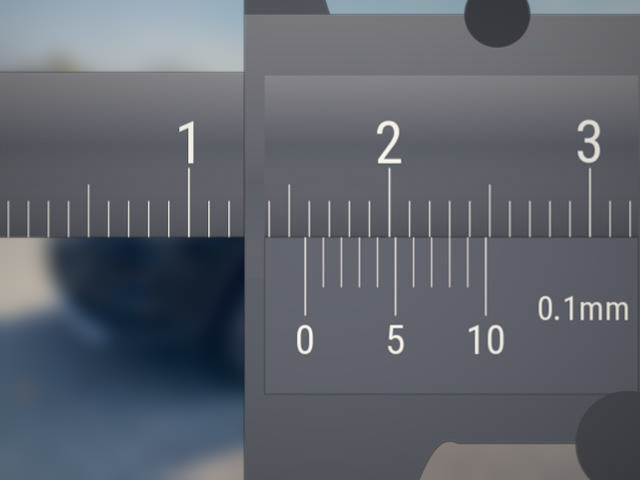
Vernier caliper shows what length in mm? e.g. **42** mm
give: **15.8** mm
